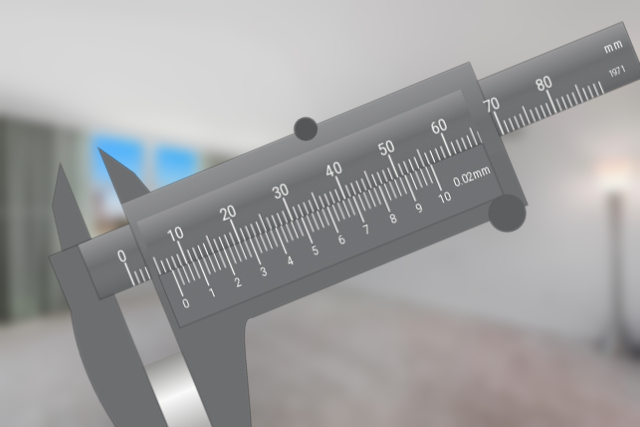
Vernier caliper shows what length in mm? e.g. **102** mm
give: **7.2** mm
